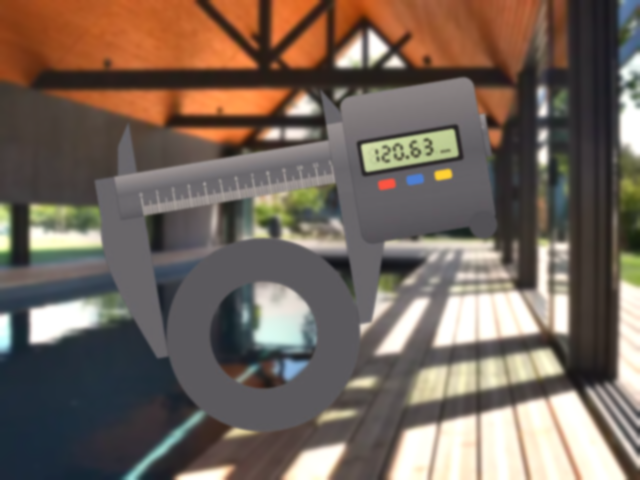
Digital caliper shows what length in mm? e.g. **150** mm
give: **120.63** mm
